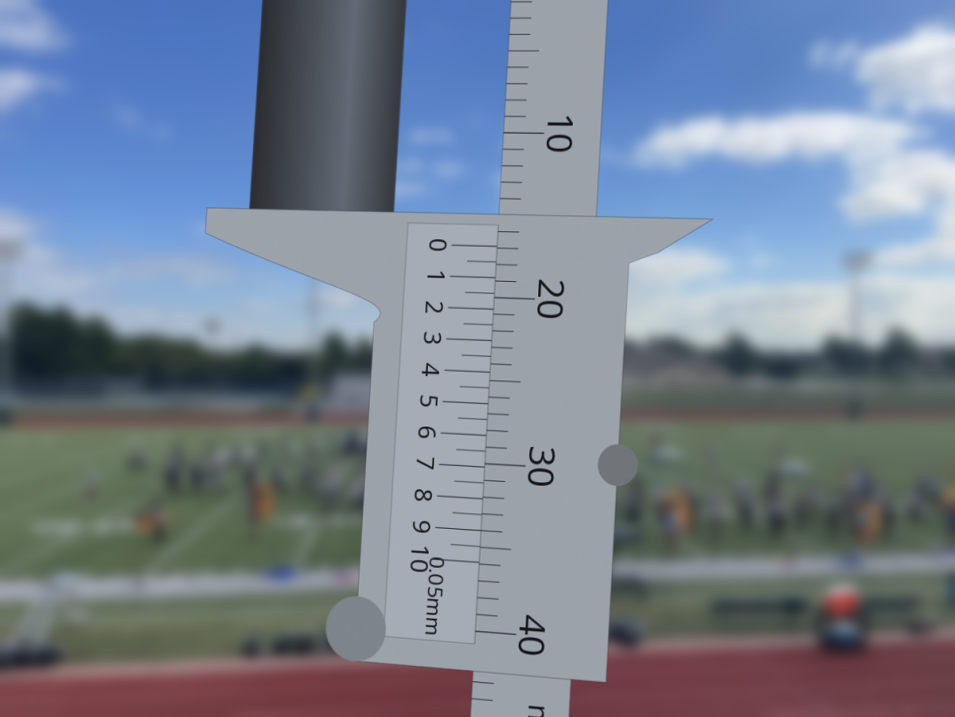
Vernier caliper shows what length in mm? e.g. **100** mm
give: **16.9** mm
